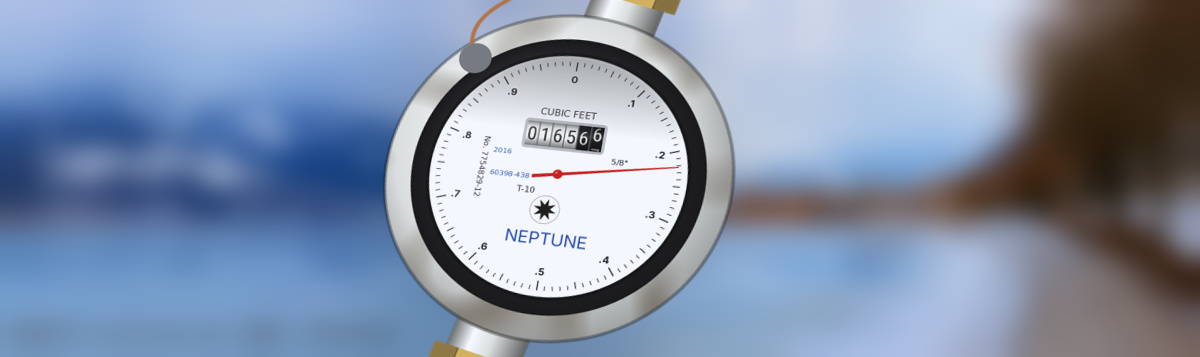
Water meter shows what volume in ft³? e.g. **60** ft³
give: **16566.22** ft³
